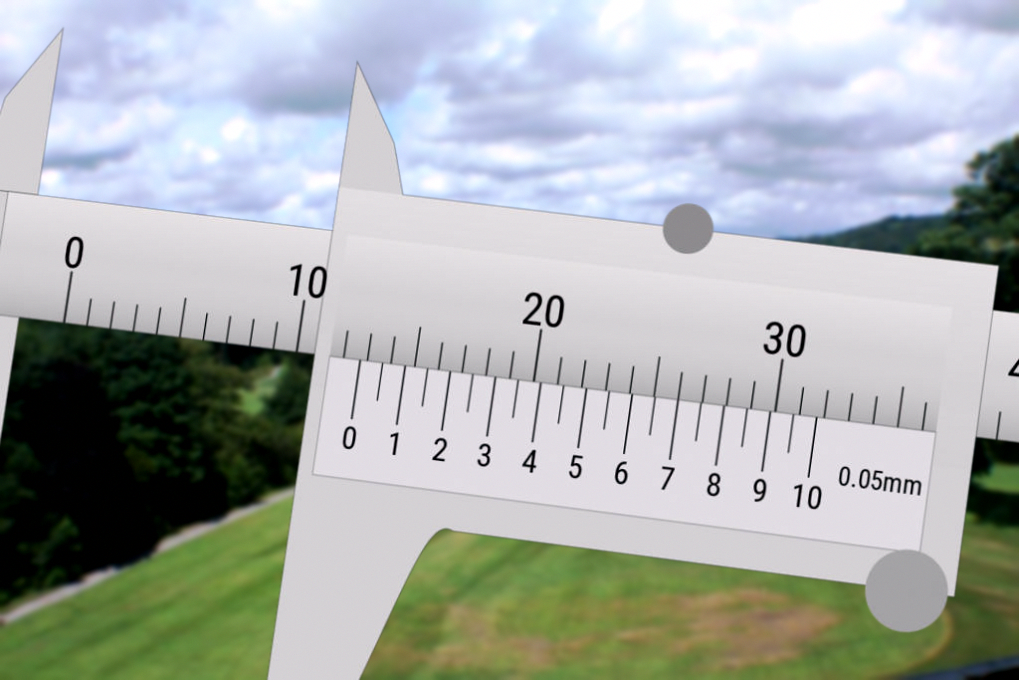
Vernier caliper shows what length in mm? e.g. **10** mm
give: **12.70** mm
